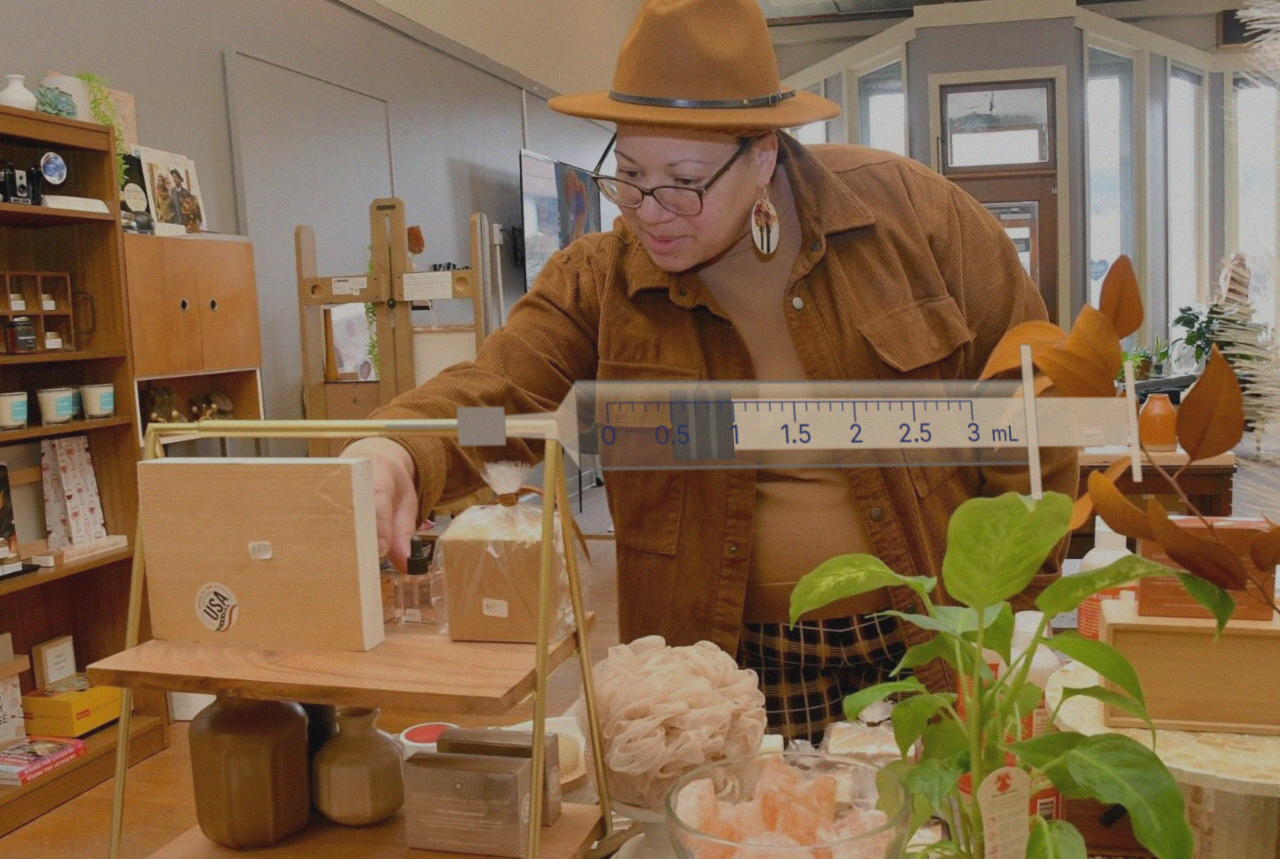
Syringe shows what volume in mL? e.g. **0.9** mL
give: **0.5** mL
